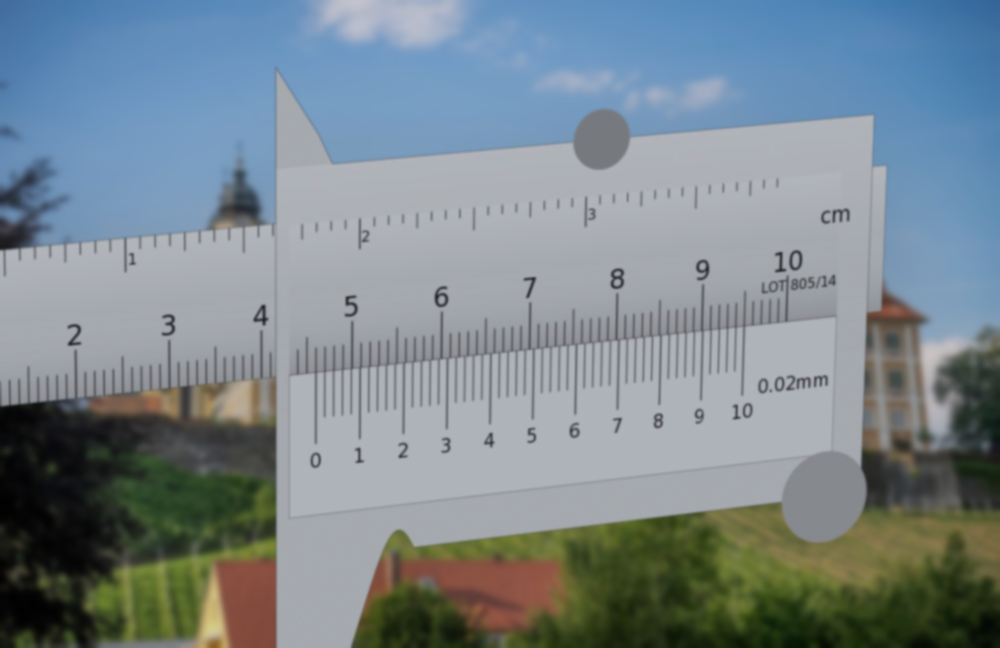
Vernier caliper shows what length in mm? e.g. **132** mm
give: **46.0** mm
